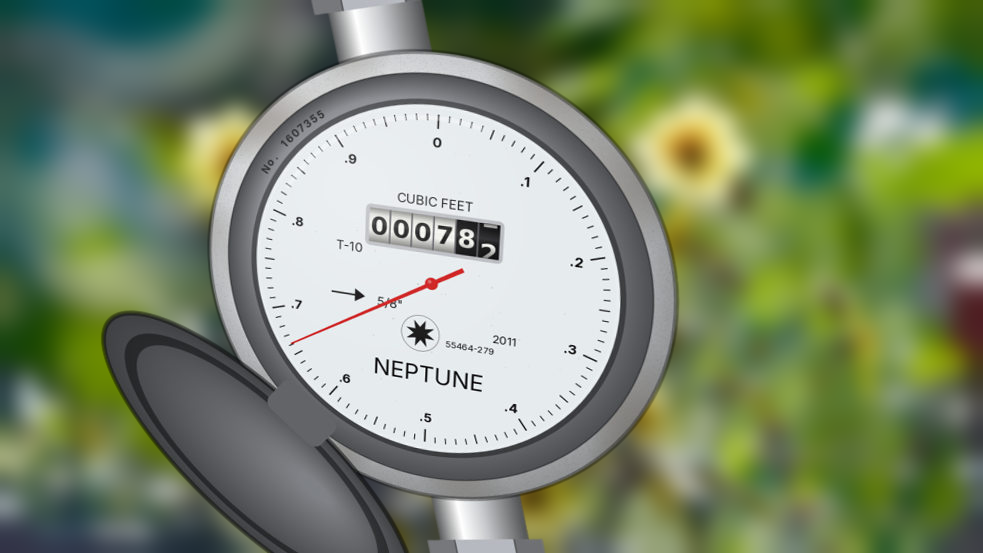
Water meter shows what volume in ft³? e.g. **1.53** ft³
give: **781.66** ft³
